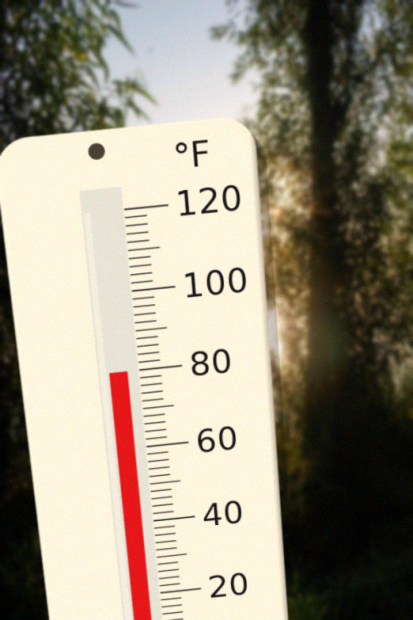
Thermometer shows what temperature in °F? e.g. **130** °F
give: **80** °F
